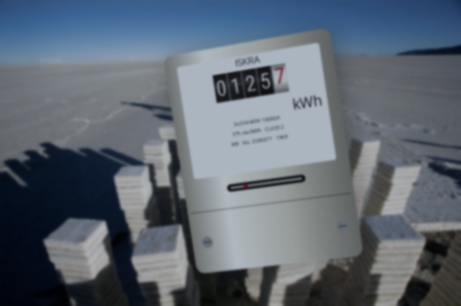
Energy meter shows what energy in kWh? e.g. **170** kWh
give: **125.7** kWh
